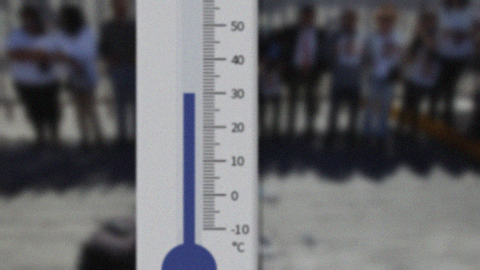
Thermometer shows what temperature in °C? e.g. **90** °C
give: **30** °C
